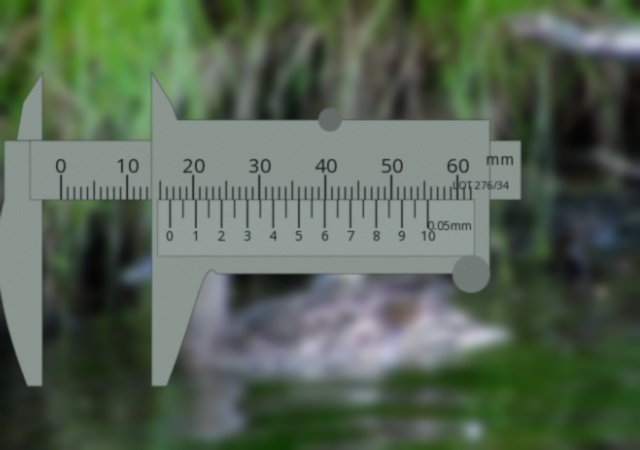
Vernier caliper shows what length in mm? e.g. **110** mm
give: **16.5** mm
